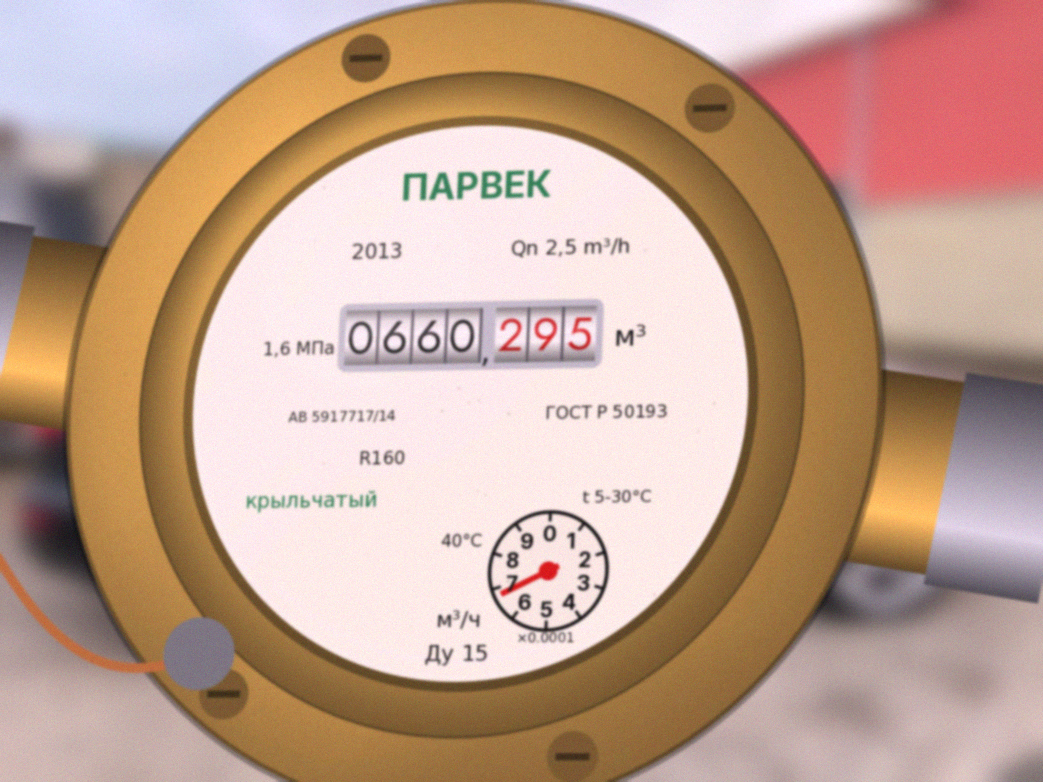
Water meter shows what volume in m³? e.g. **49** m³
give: **660.2956** m³
